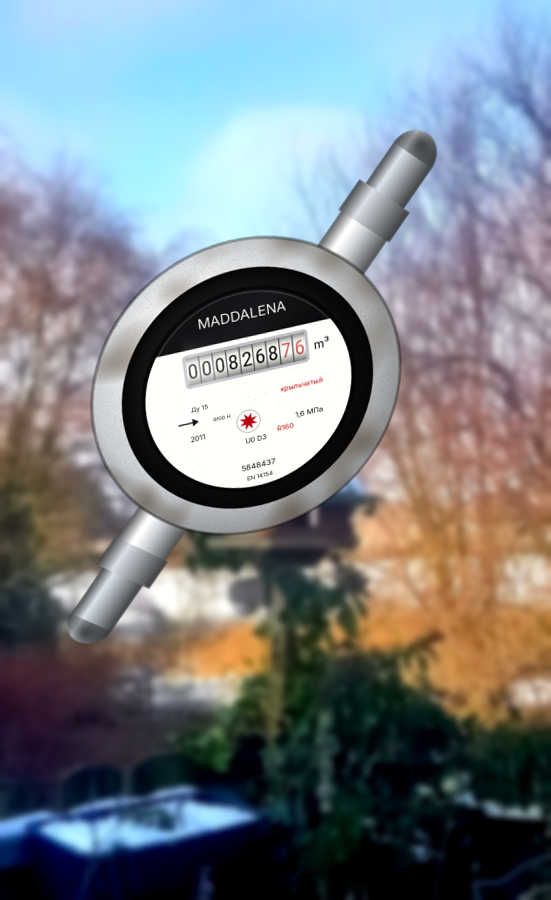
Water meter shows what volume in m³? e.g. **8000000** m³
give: **8268.76** m³
